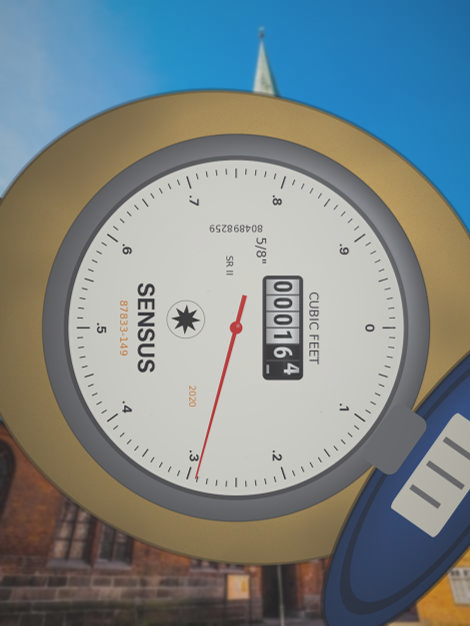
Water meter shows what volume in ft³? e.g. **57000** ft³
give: **164.29** ft³
